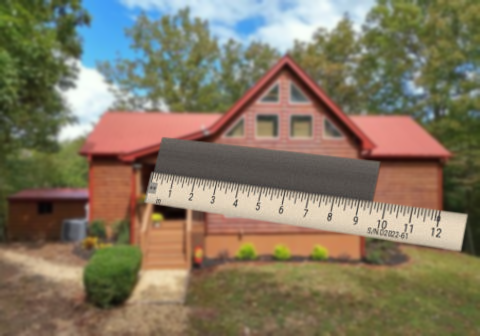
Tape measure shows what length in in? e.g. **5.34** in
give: **9.5** in
